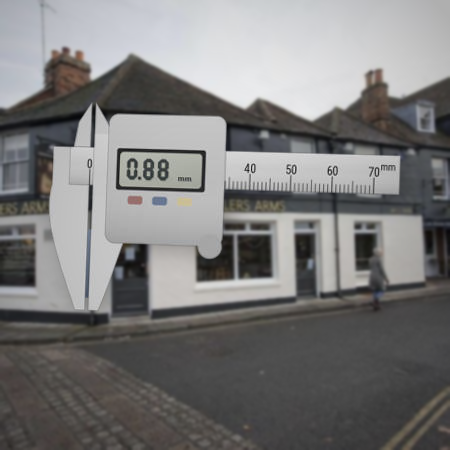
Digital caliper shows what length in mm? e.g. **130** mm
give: **0.88** mm
